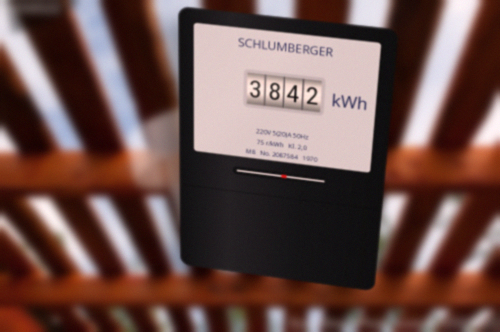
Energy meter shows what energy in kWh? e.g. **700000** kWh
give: **3842** kWh
